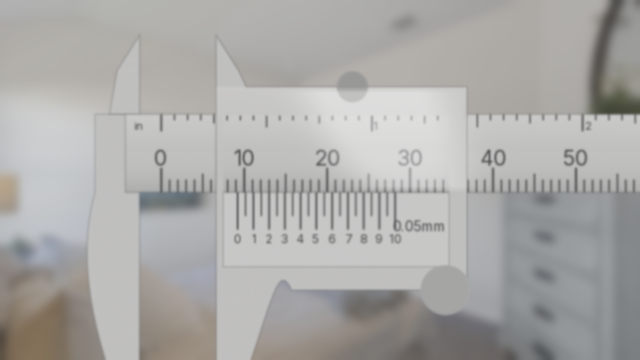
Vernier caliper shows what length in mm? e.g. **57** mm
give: **9.2** mm
